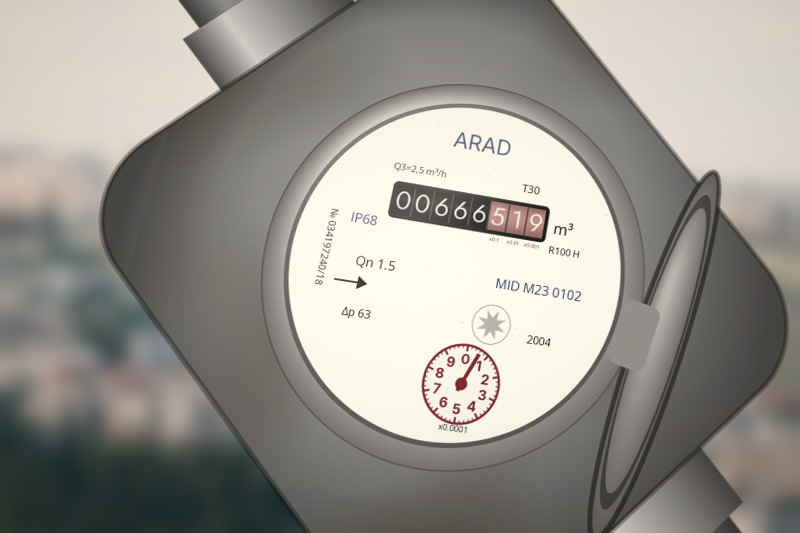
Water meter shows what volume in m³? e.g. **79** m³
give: **666.5190** m³
